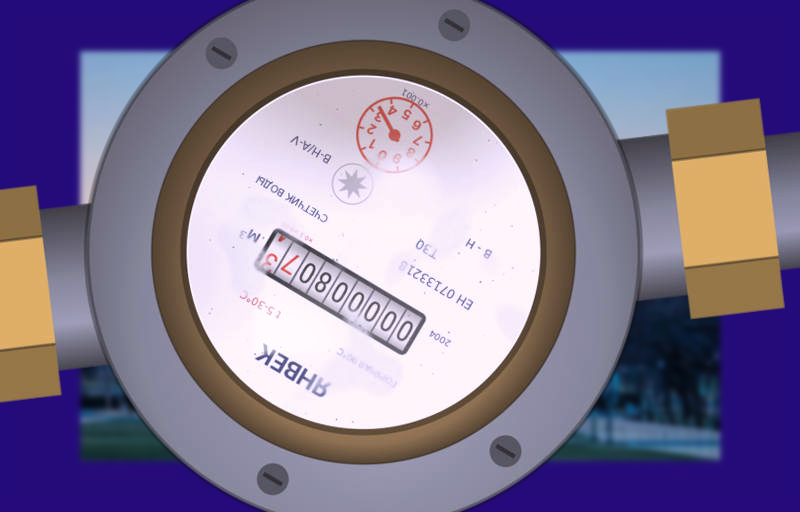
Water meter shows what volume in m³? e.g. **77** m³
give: **80.733** m³
